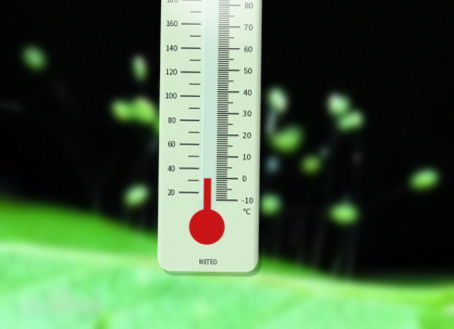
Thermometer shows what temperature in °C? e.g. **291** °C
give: **0** °C
